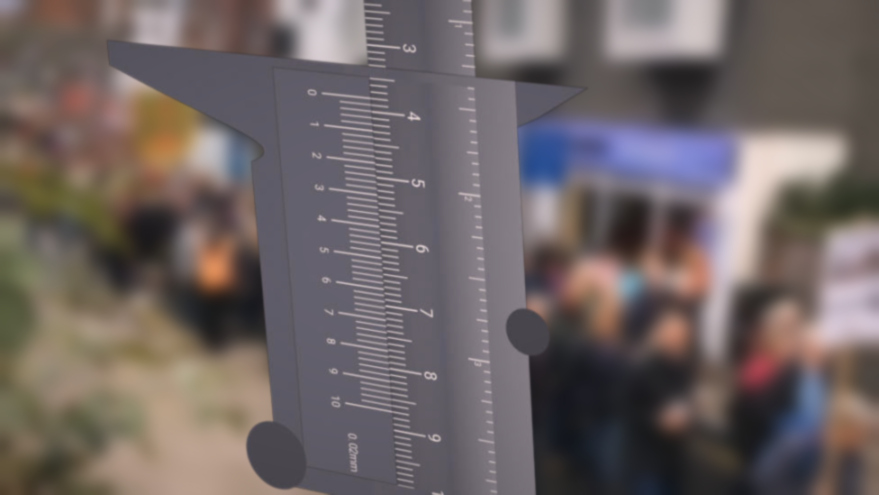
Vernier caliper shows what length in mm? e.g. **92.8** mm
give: **38.0** mm
